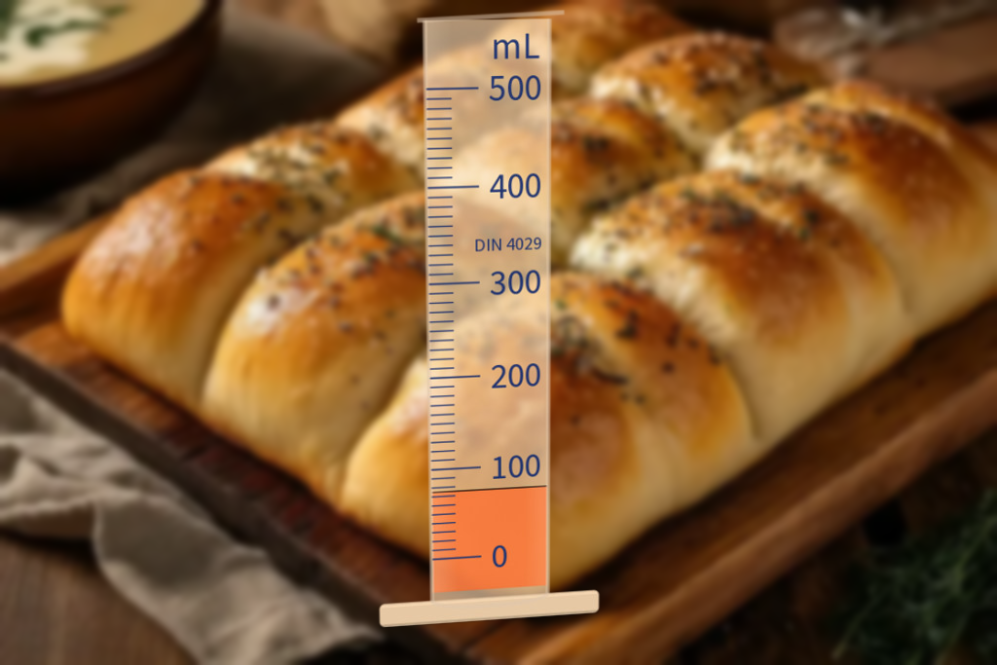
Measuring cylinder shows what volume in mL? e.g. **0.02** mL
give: **75** mL
